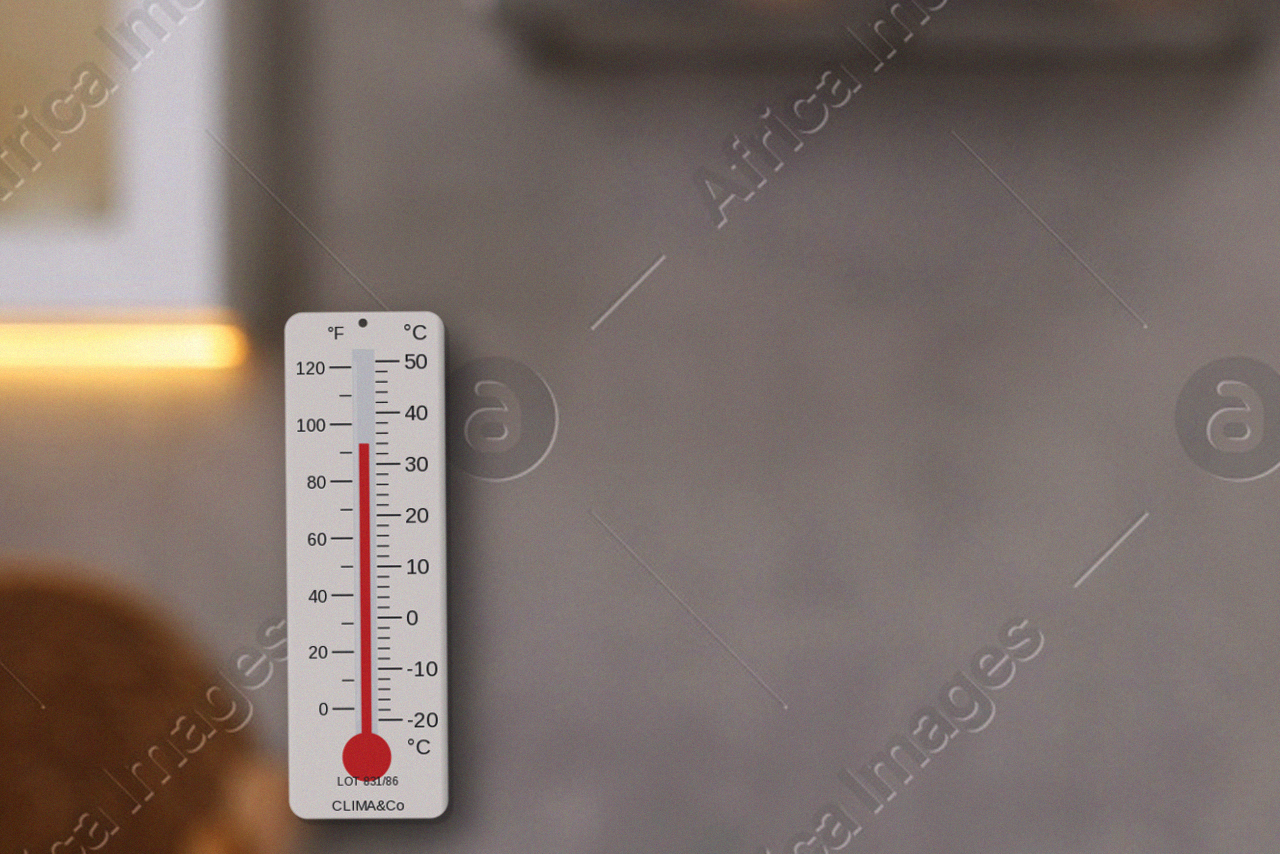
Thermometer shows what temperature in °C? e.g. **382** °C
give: **34** °C
